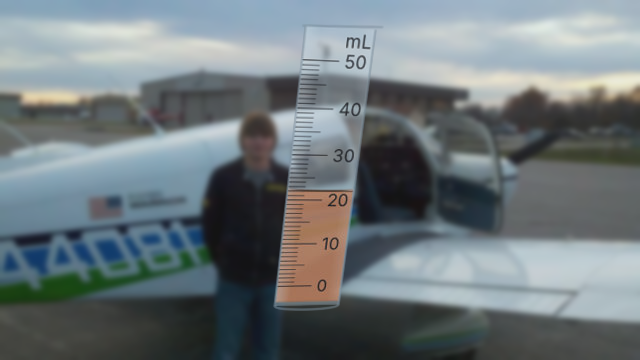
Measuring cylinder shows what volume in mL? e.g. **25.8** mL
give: **22** mL
